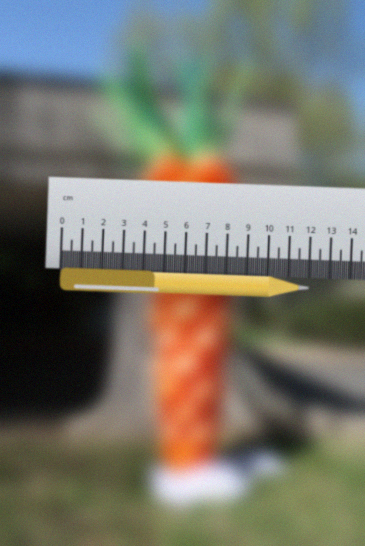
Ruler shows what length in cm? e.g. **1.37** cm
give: **12** cm
